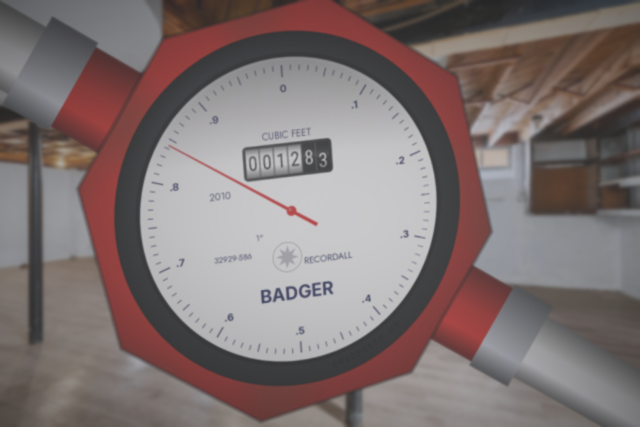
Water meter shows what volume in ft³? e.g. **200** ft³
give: **1282.84** ft³
